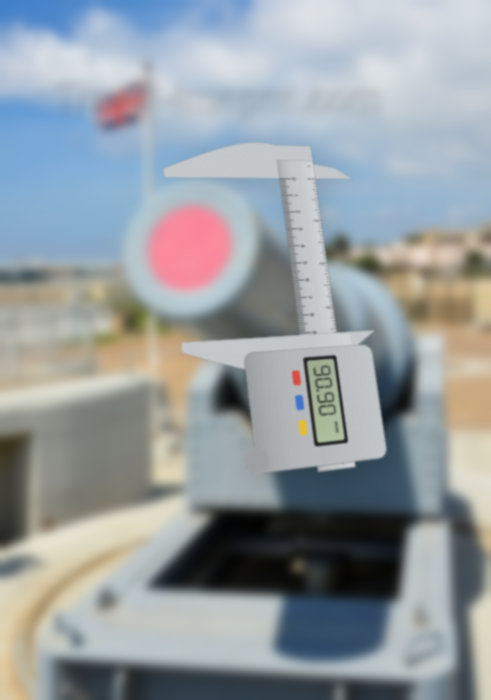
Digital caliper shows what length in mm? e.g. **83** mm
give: **90.90** mm
